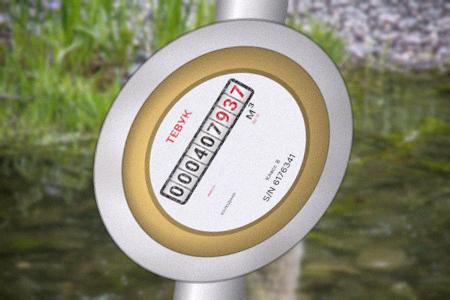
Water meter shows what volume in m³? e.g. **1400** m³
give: **407.937** m³
